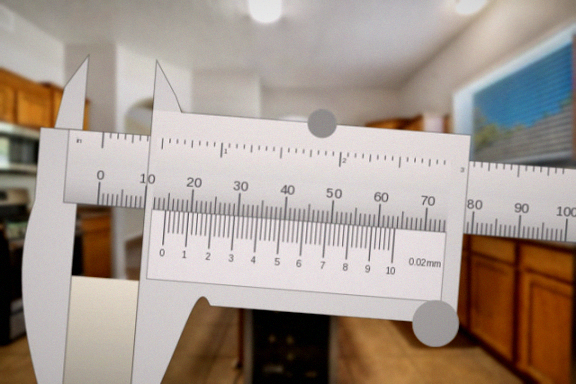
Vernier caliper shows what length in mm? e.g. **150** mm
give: **14.5** mm
